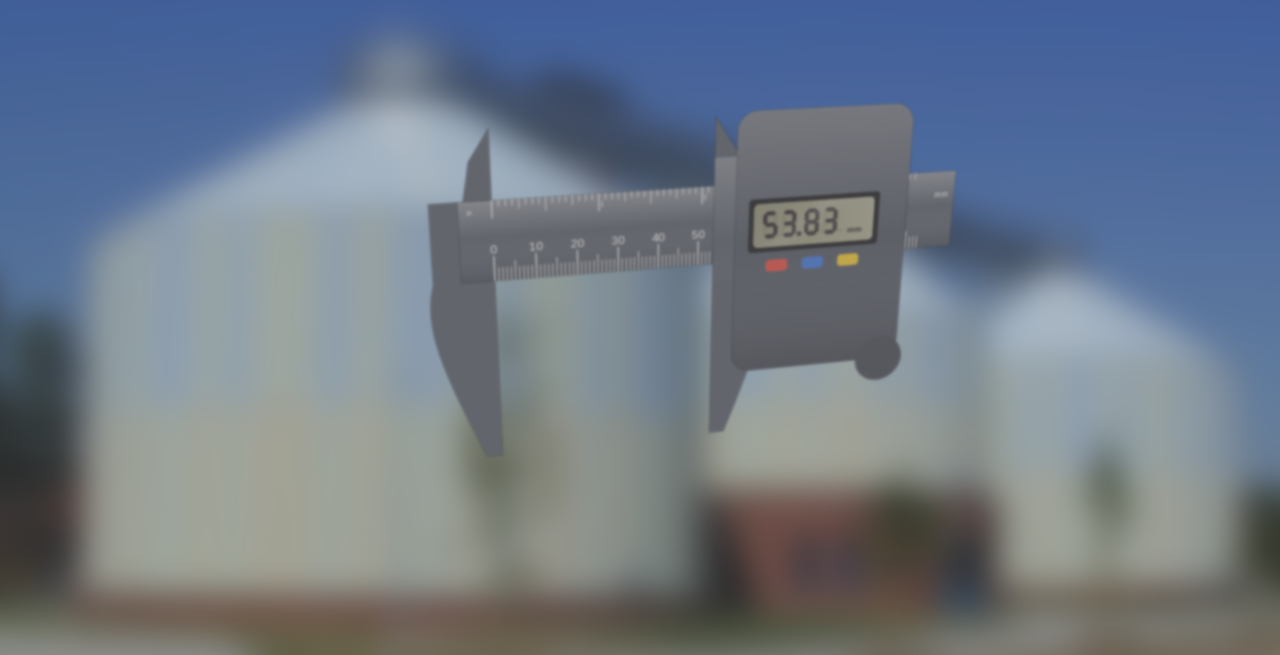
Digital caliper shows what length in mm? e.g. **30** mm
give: **53.83** mm
